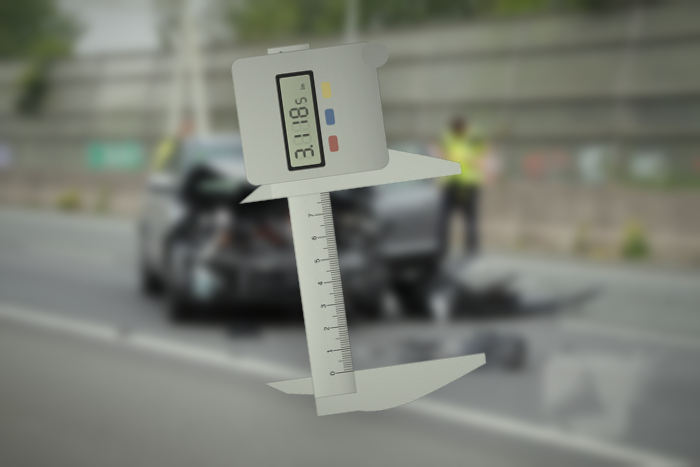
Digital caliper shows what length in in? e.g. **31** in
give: **3.1185** in
